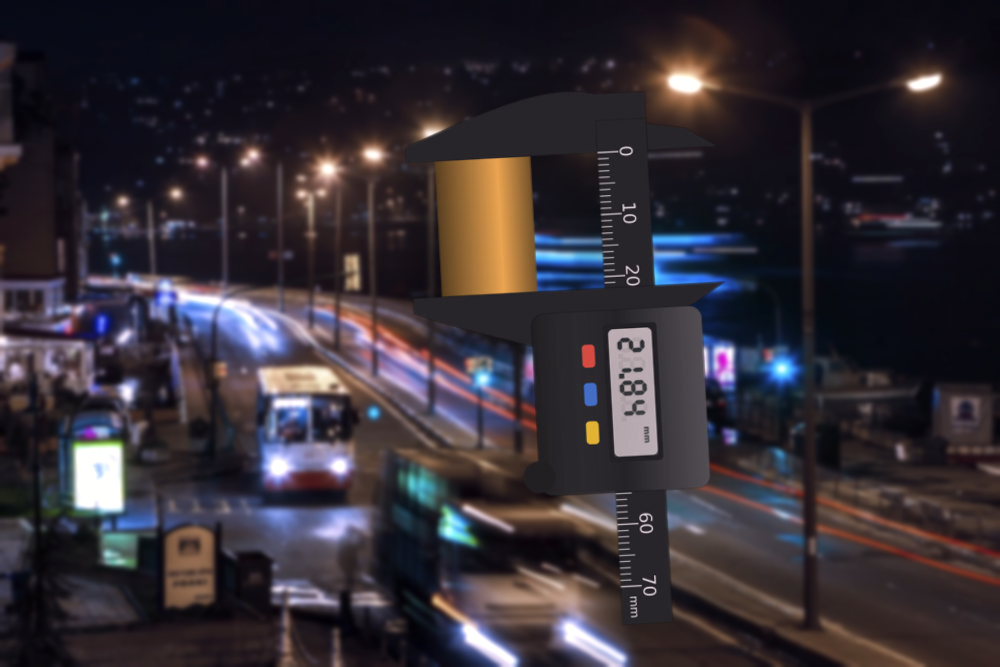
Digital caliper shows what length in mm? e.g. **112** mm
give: **21.84** mm
